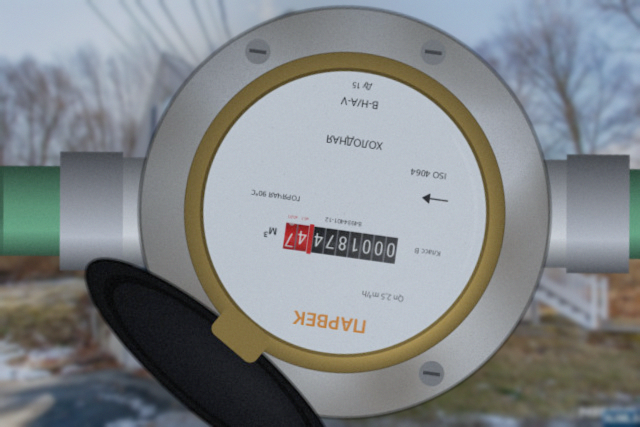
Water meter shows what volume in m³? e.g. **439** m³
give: **1874.47** m³
